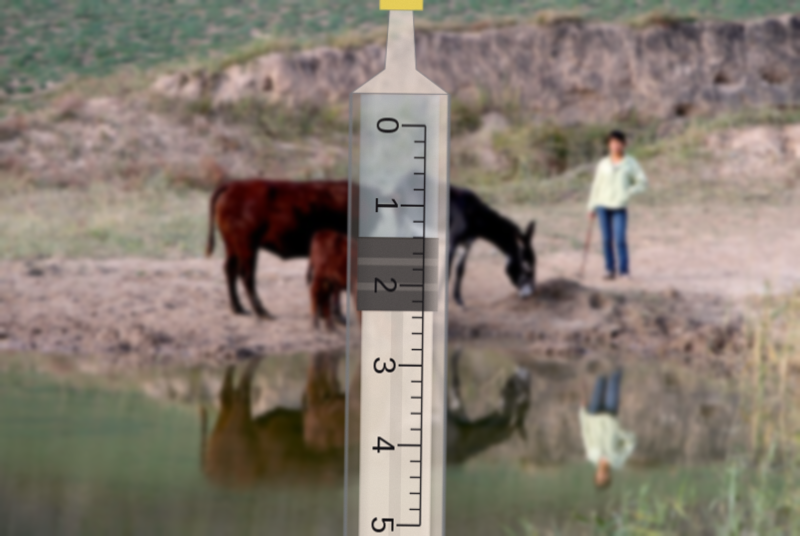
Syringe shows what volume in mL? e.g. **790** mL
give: **1.4** mL
